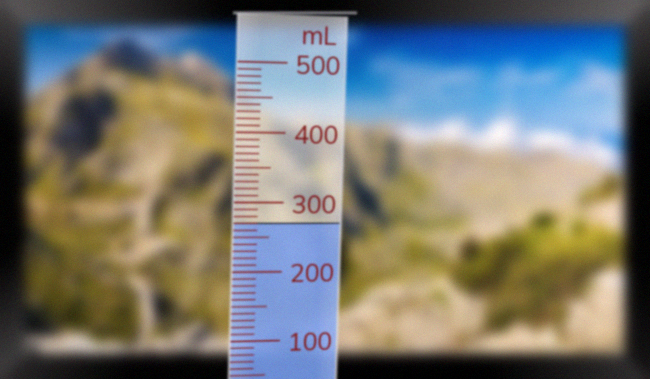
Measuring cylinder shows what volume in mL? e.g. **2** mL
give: **270** mL
